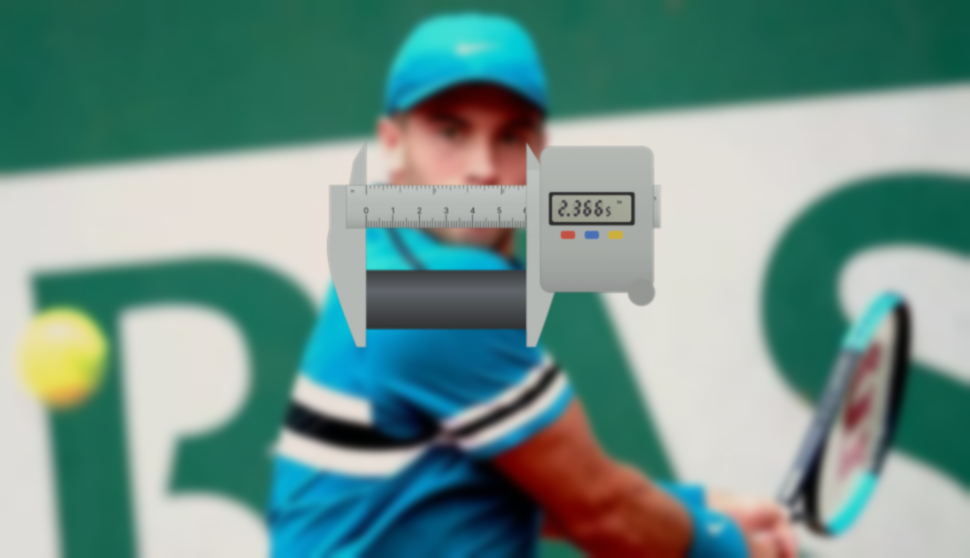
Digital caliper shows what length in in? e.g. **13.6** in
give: **2.3665** in
